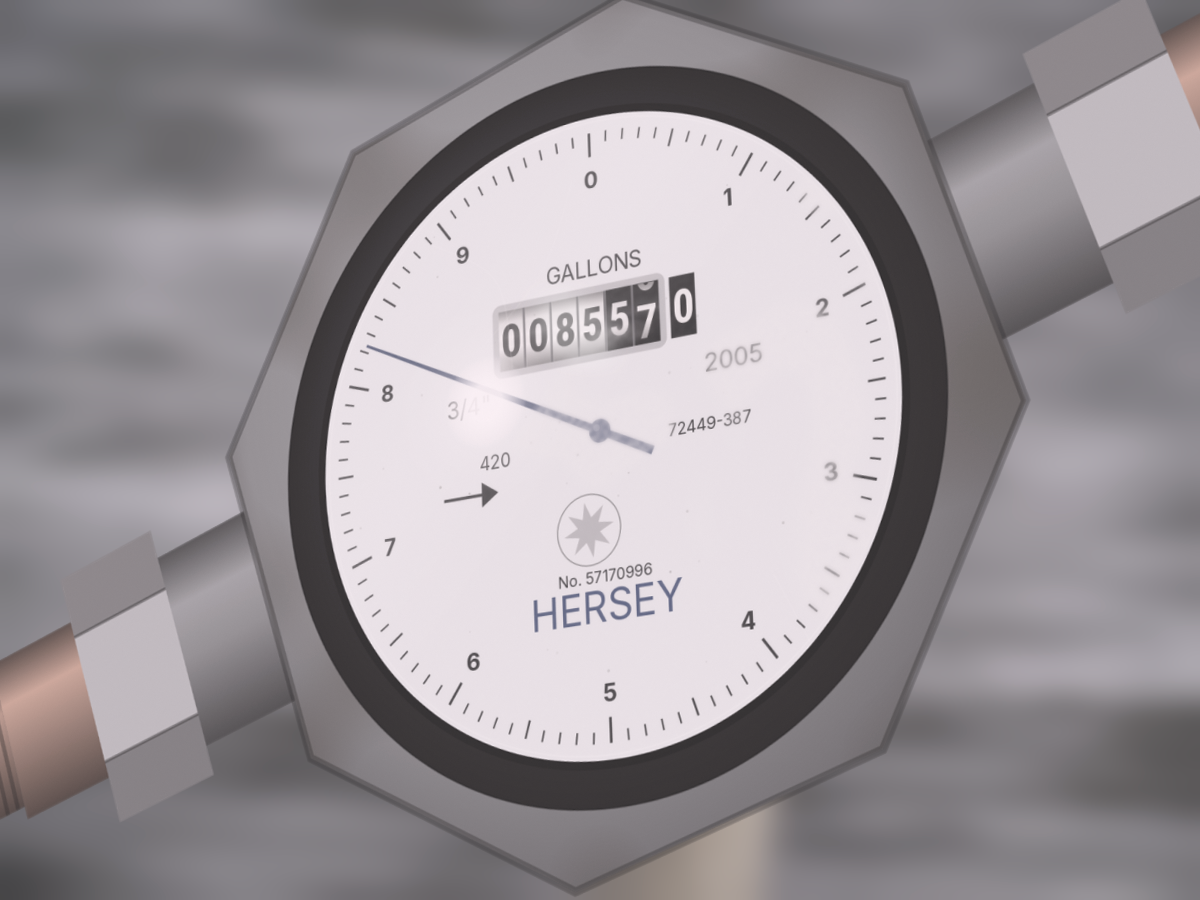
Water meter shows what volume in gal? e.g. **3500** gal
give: **85568.2** gal
